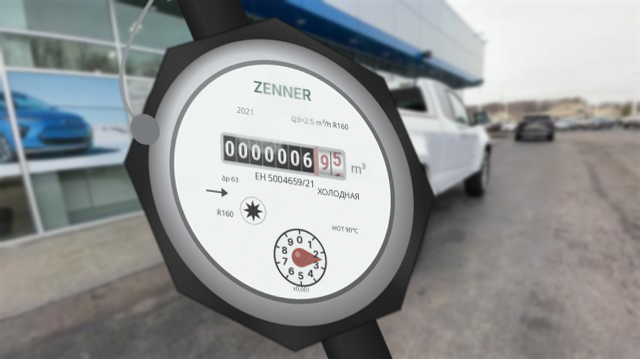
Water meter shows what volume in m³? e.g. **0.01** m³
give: **6.952** m³
